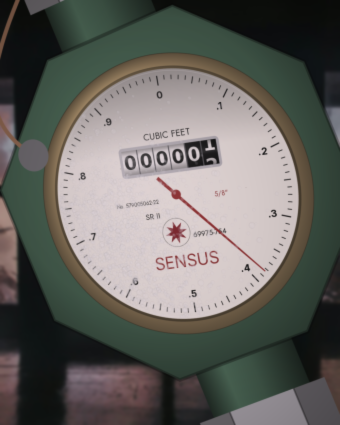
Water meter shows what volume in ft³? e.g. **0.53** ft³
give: **1.38** ft³
